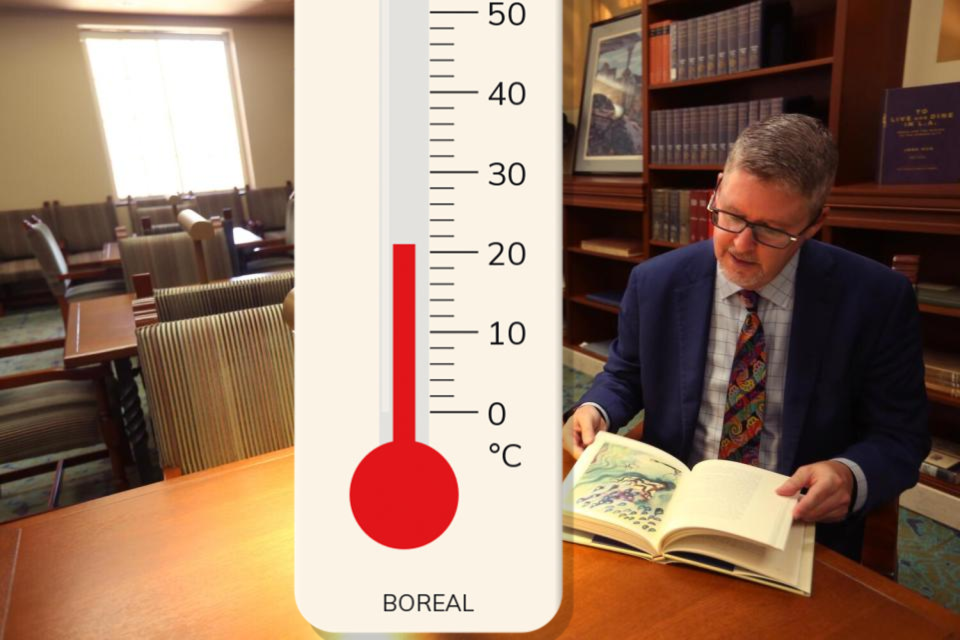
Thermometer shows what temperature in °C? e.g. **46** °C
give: **21** °C
